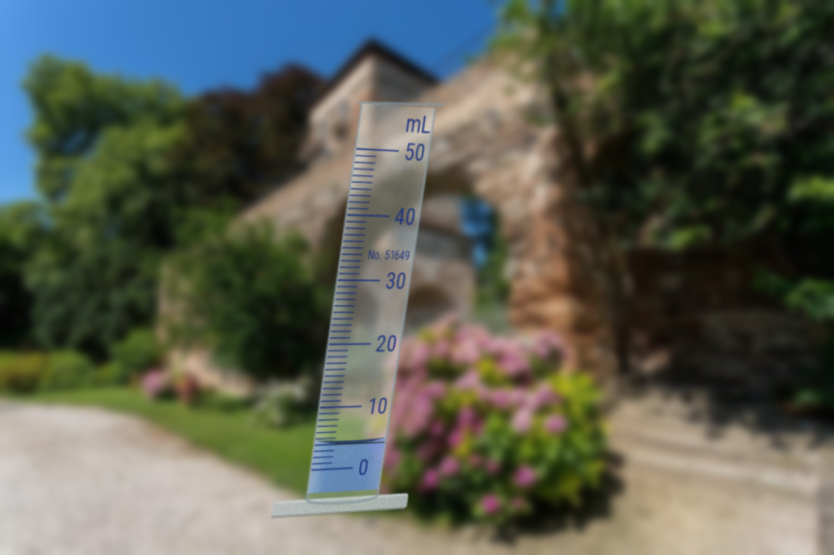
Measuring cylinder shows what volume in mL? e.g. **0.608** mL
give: **4** mL
